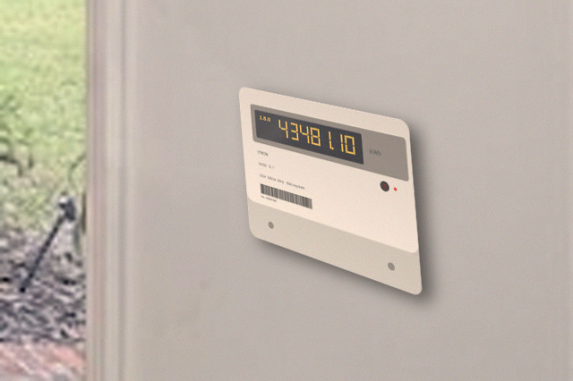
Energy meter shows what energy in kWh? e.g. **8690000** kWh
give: **43481.10** kWh
